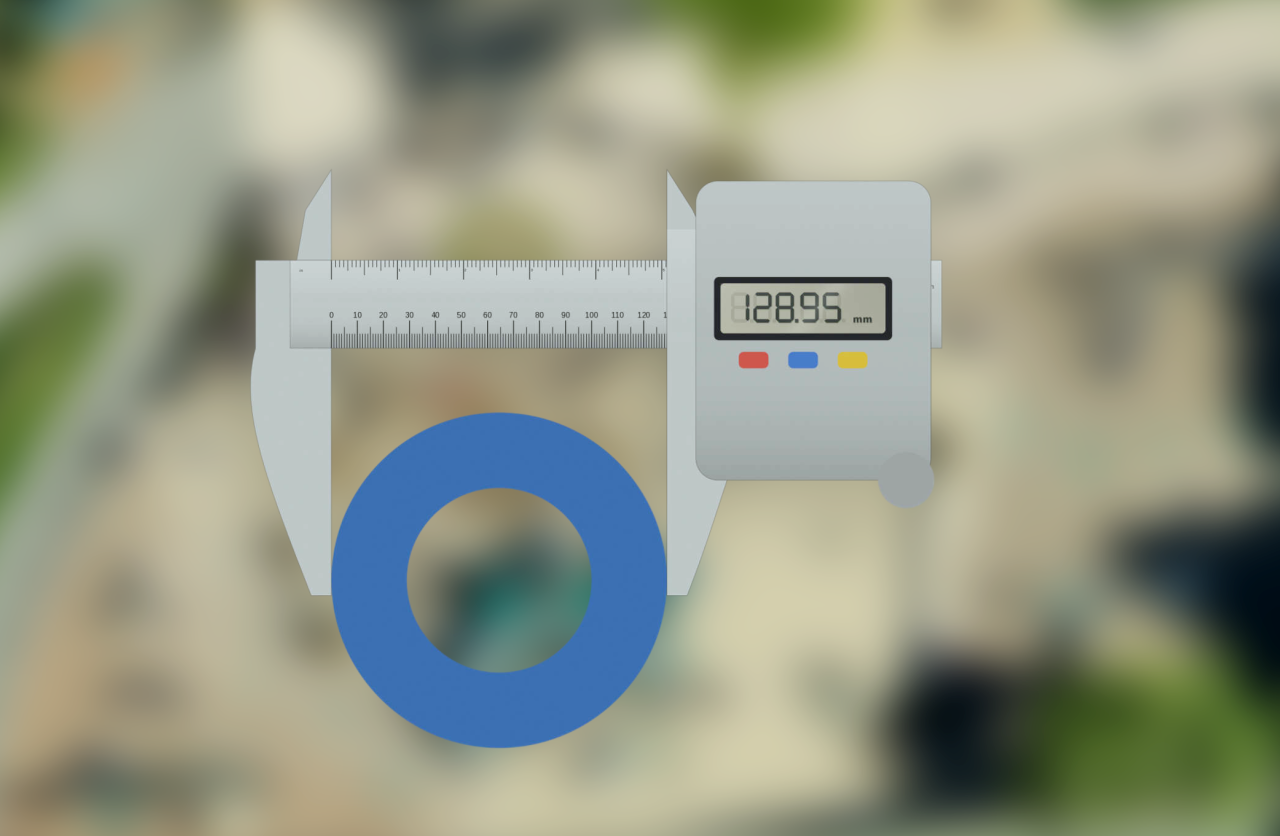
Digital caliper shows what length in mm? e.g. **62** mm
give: **128.95** mm
